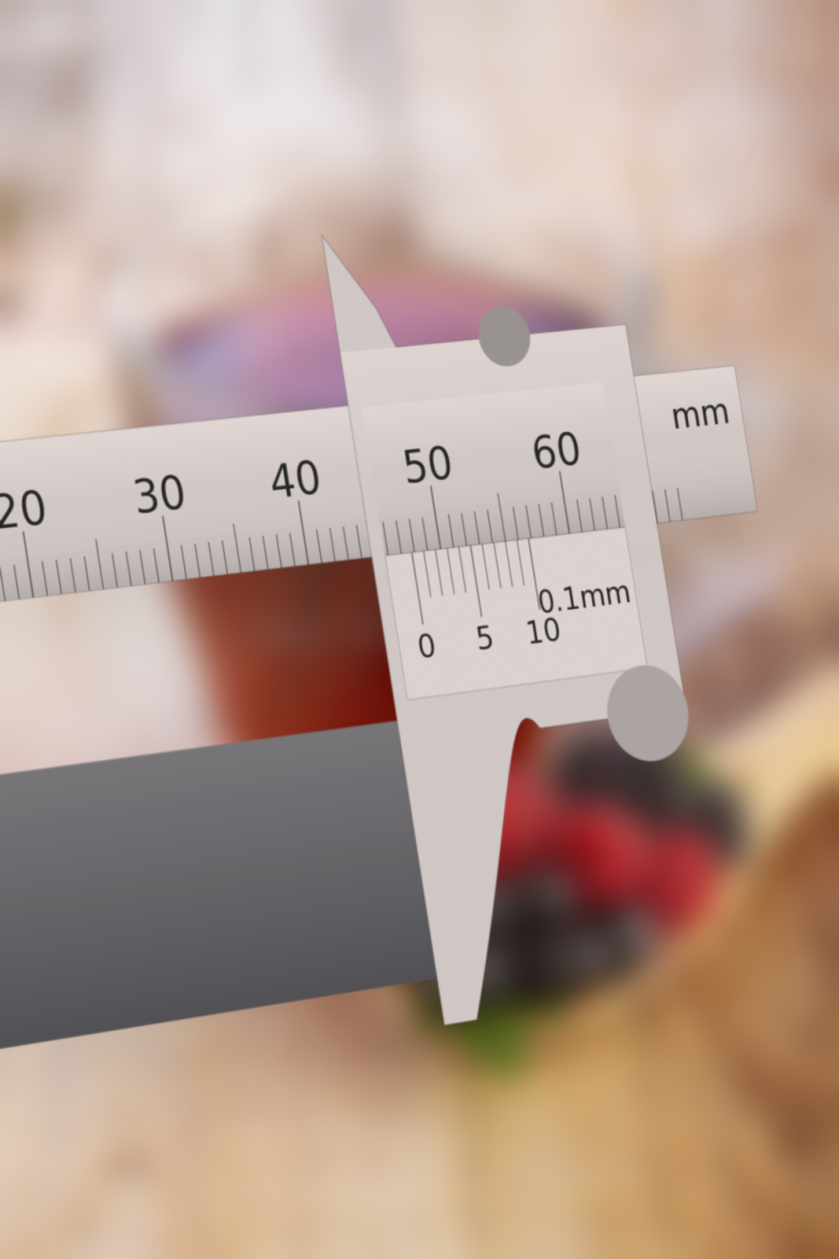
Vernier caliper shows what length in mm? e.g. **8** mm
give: **47.8** mm
